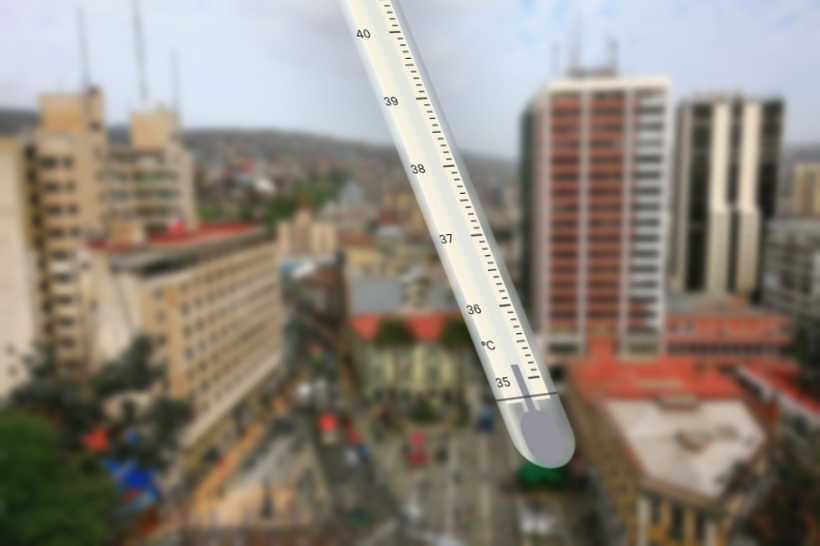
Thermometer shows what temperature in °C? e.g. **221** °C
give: **35.2** °C
